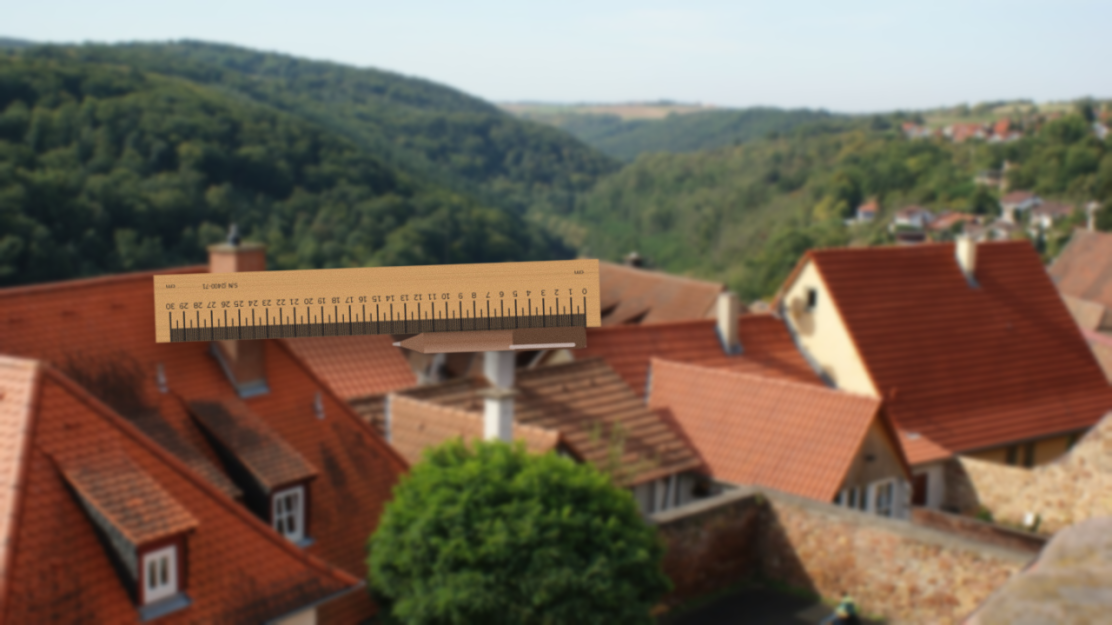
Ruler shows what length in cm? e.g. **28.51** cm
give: **14** cm
